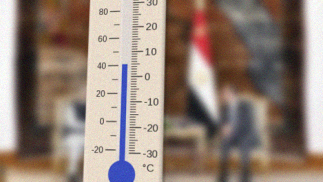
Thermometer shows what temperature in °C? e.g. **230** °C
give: **5** °C
